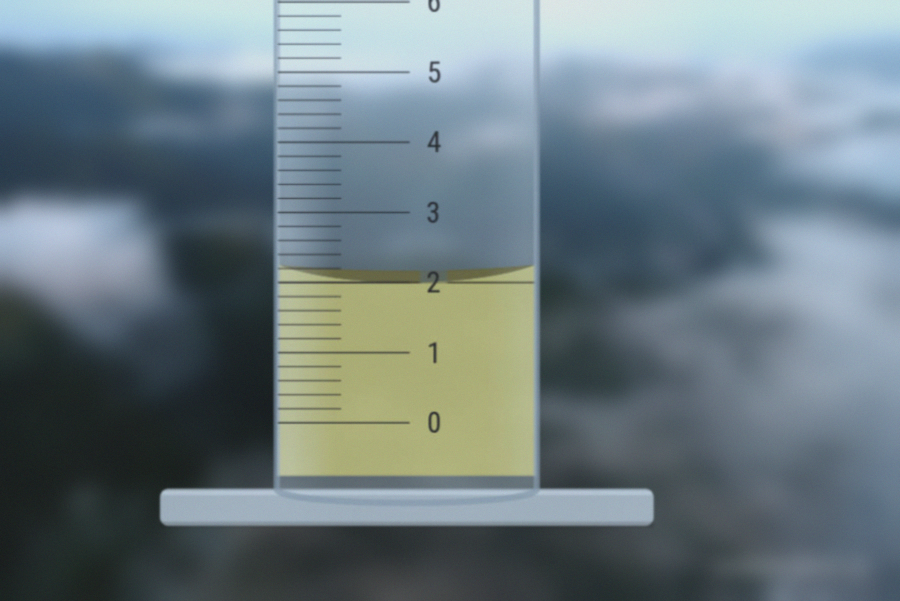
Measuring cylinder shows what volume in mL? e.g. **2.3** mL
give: **2** mL
